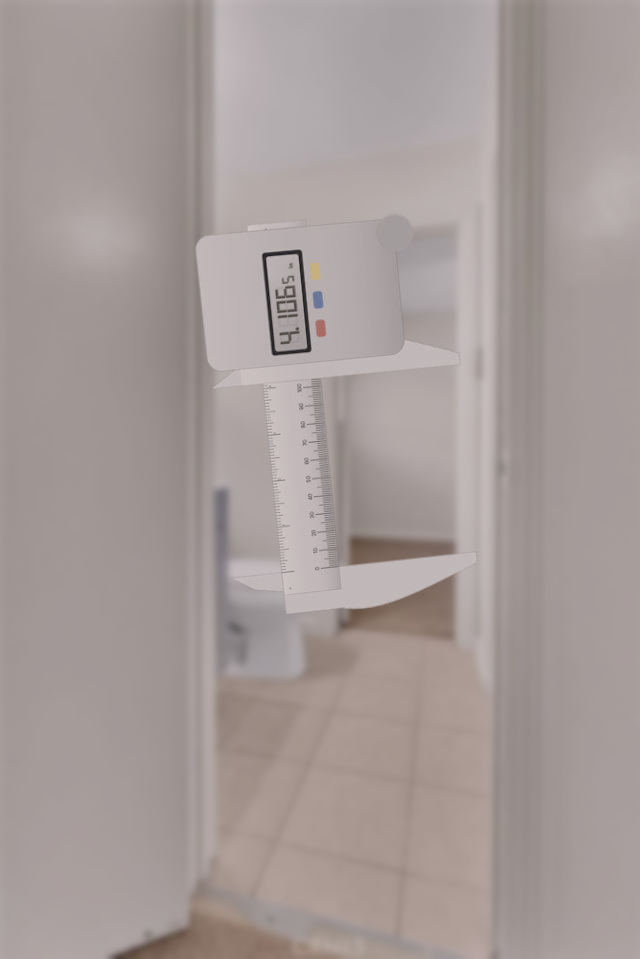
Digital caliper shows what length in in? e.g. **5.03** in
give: **4.1065** in
